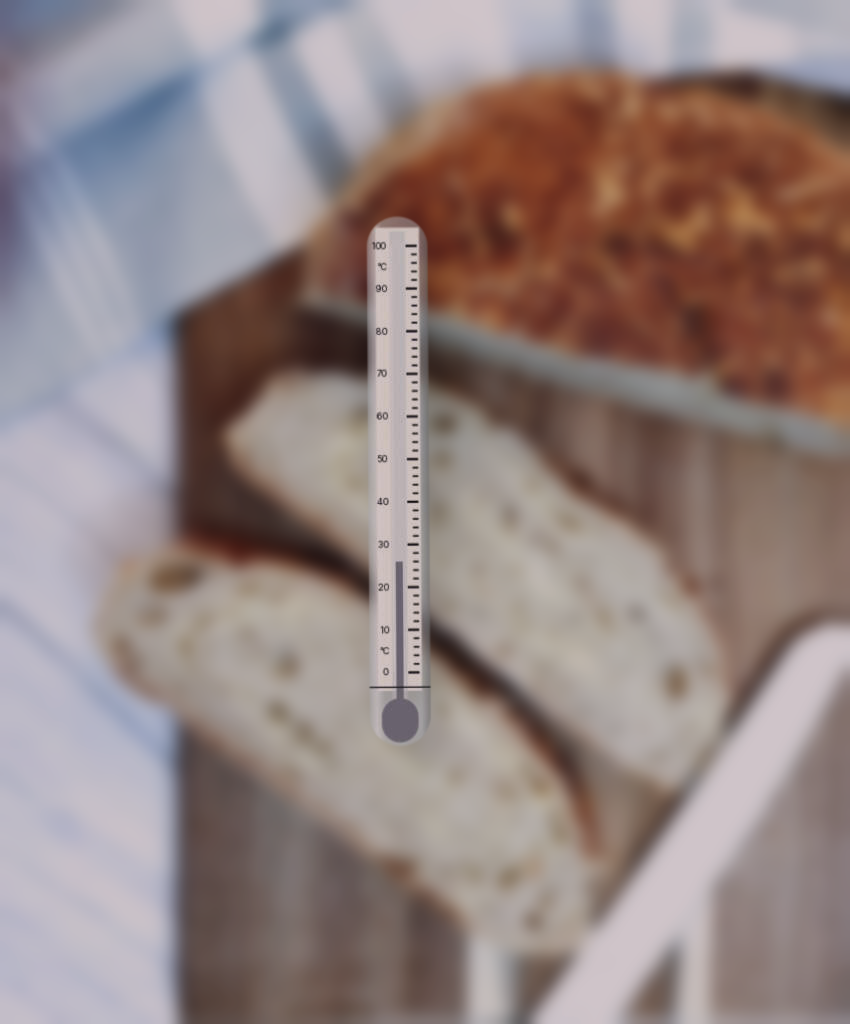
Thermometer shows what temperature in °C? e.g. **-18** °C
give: **26** °C
